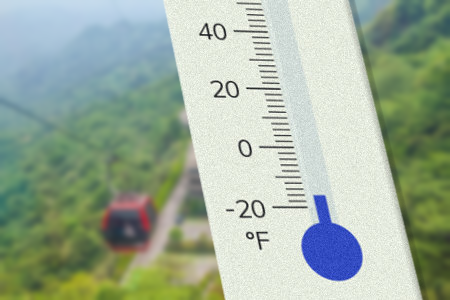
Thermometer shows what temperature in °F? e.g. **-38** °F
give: **-16** °F
